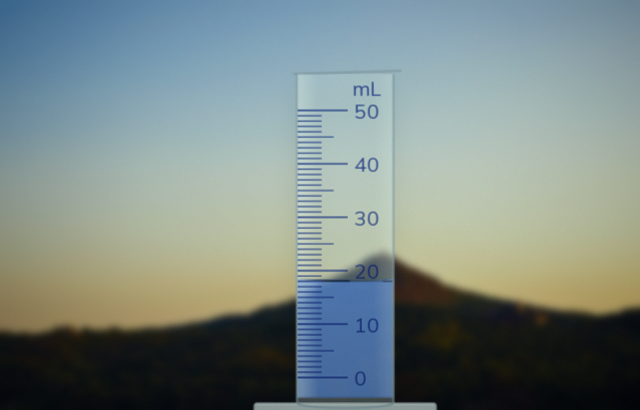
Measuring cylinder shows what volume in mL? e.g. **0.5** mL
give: **18** mL
